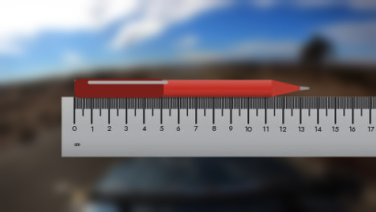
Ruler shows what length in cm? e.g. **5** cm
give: **13.5** cm
